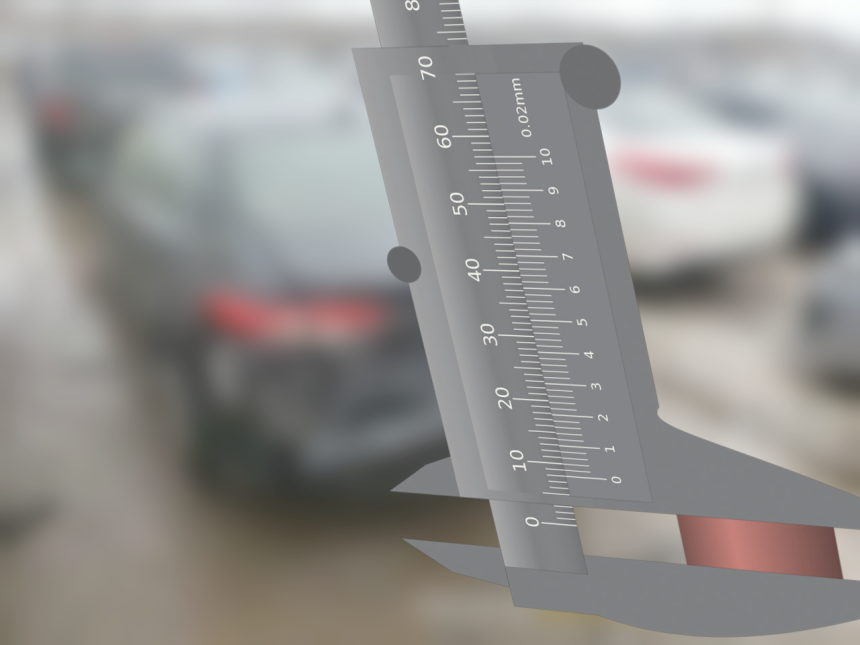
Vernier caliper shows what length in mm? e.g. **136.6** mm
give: **8.0** mm
